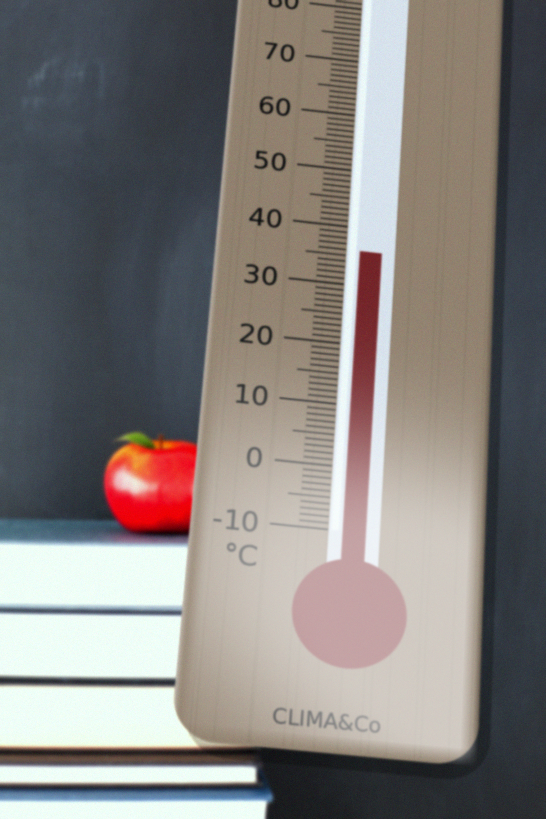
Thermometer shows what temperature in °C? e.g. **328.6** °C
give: **36** °C
